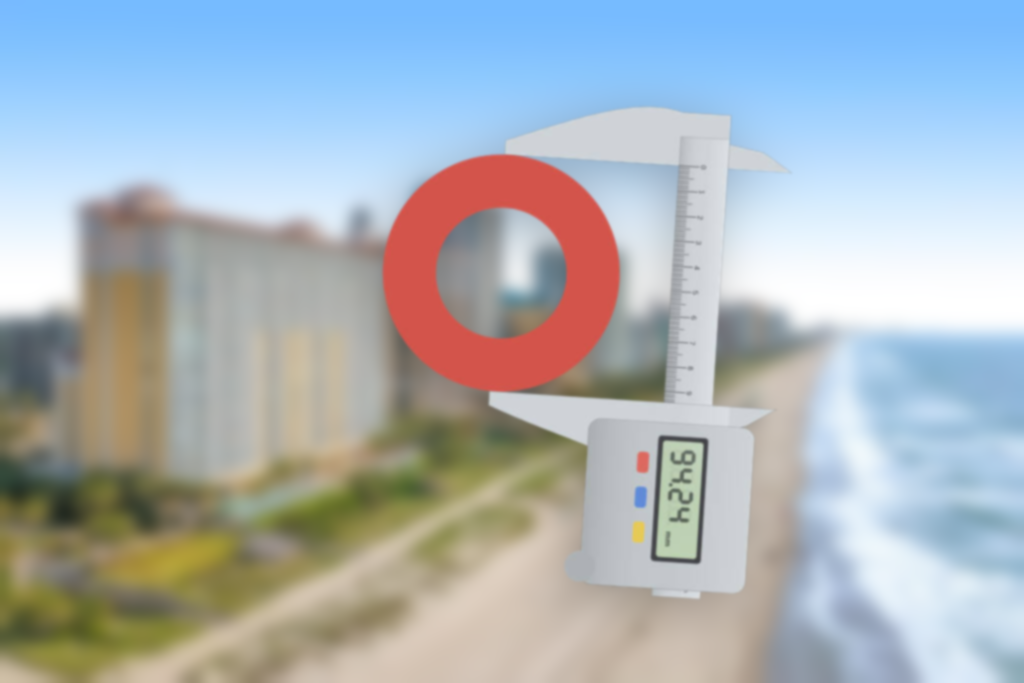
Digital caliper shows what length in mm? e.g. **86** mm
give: **94.24** mm
